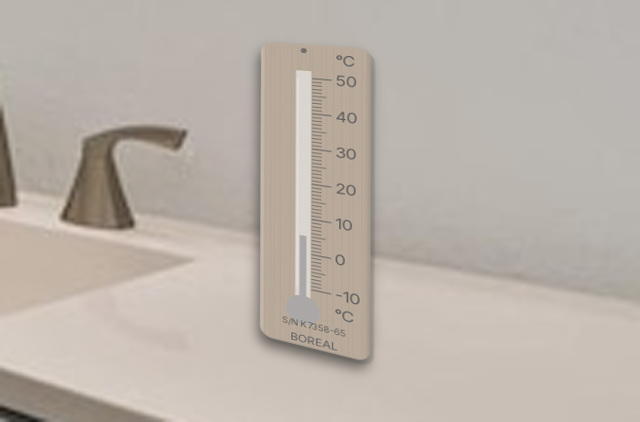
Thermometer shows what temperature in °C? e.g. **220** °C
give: **5** °C
